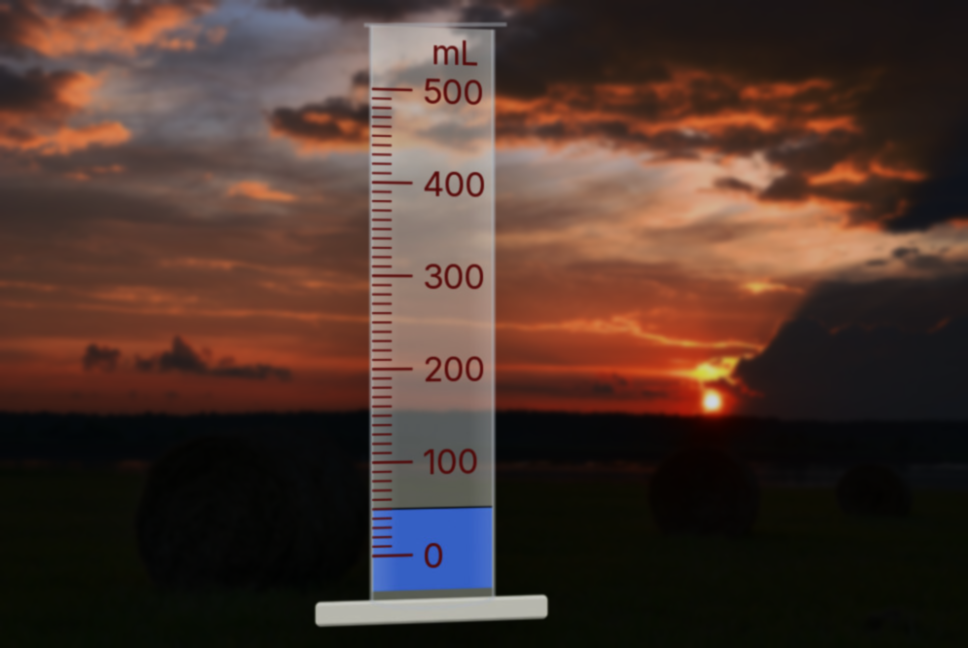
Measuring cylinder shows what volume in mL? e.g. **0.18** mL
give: **50** mL
